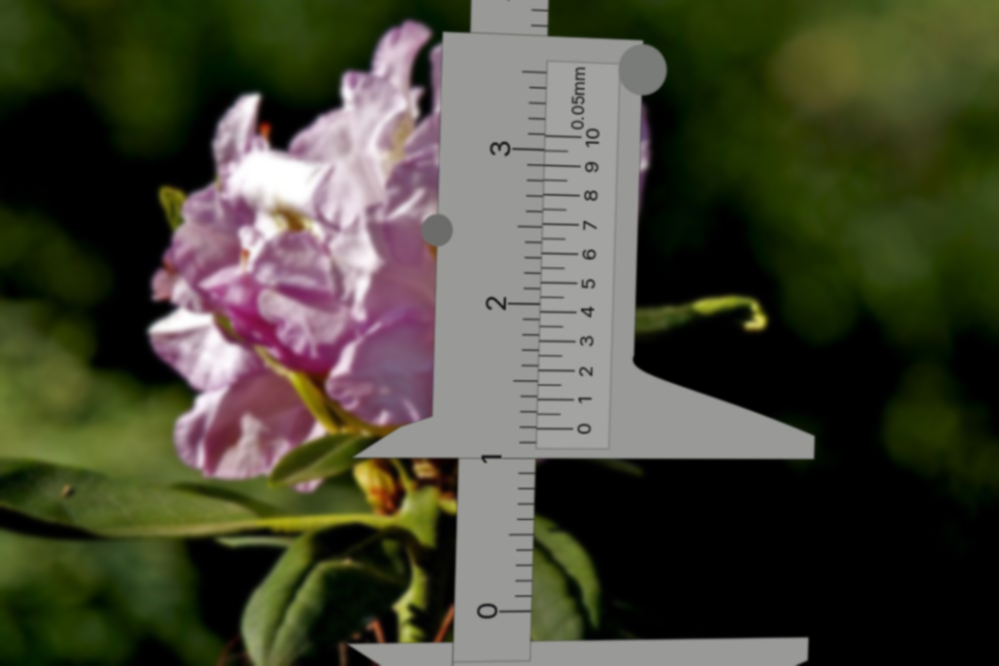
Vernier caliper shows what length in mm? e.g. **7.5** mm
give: **11.9** mm
